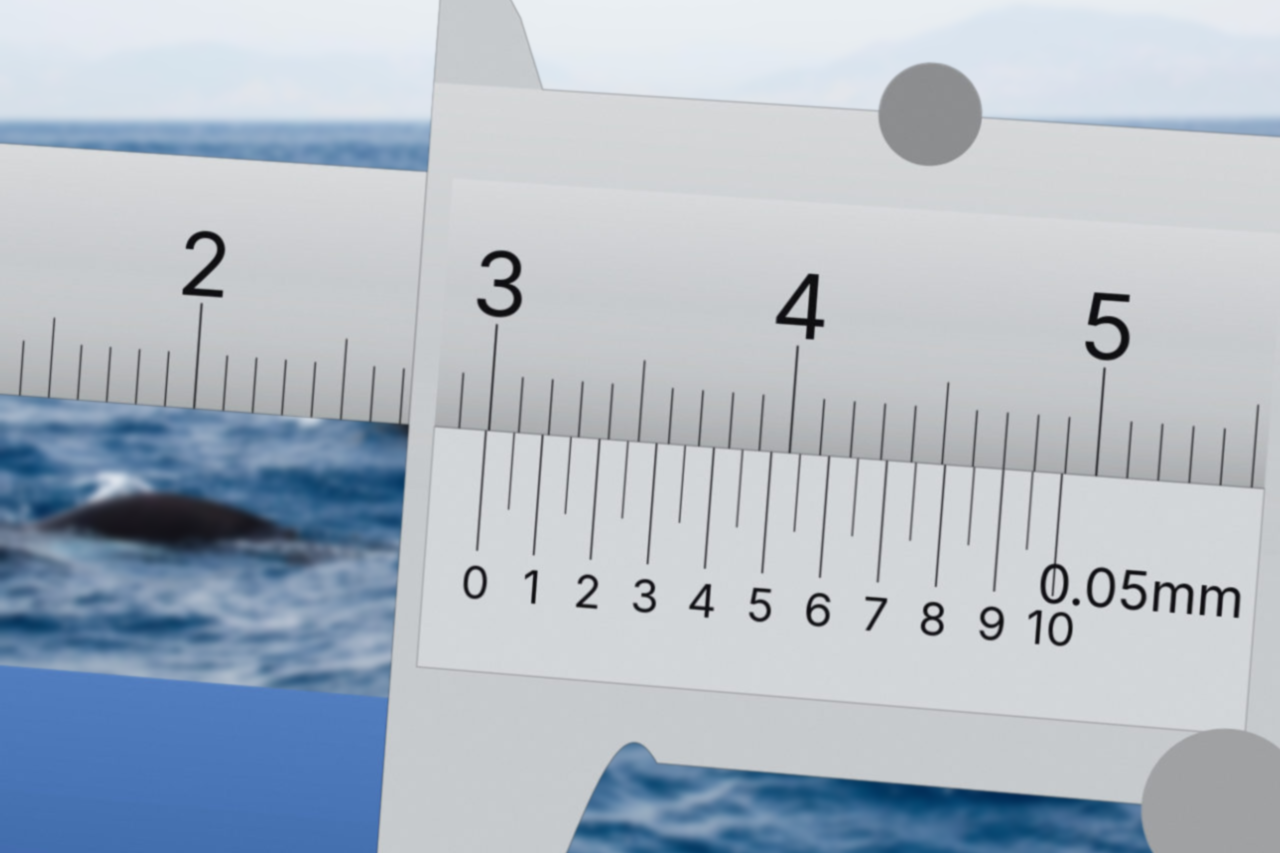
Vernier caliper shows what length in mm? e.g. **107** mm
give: **29.90** mm
